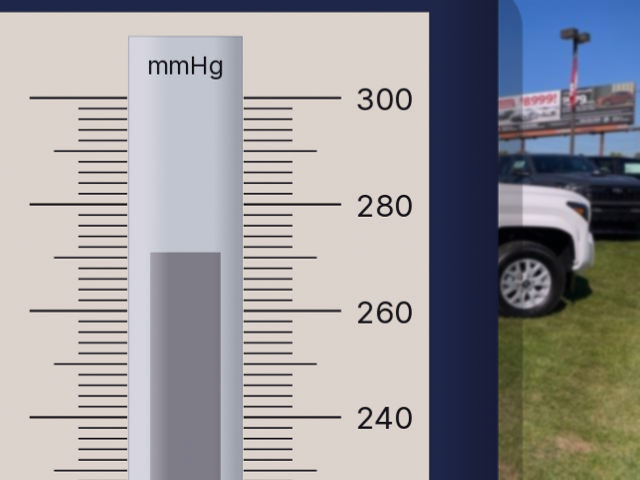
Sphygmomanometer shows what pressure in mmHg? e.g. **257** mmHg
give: **271** mmHg
